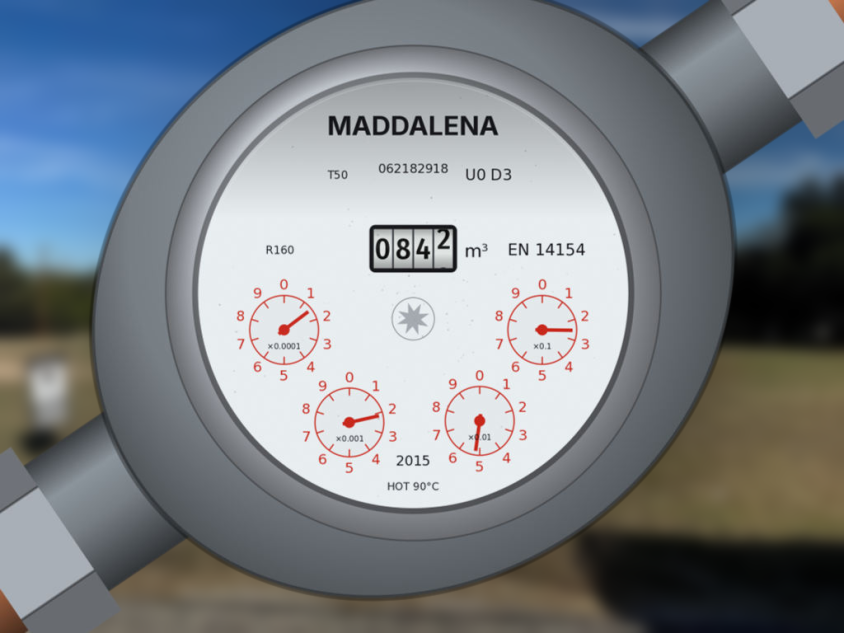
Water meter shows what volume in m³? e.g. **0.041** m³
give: **842.2521** m³
